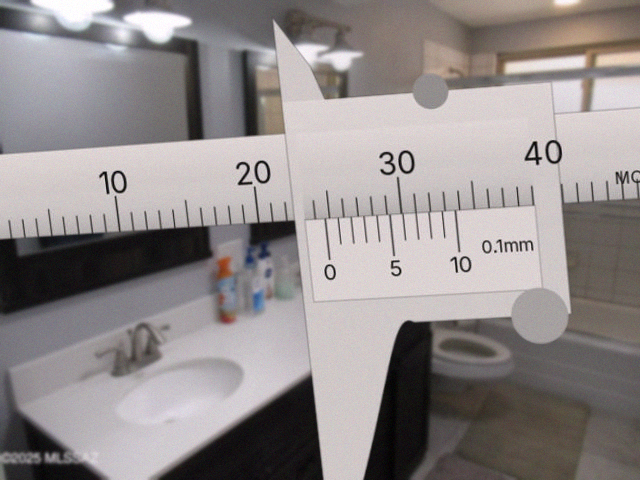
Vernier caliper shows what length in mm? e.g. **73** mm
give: **24.7** mm
